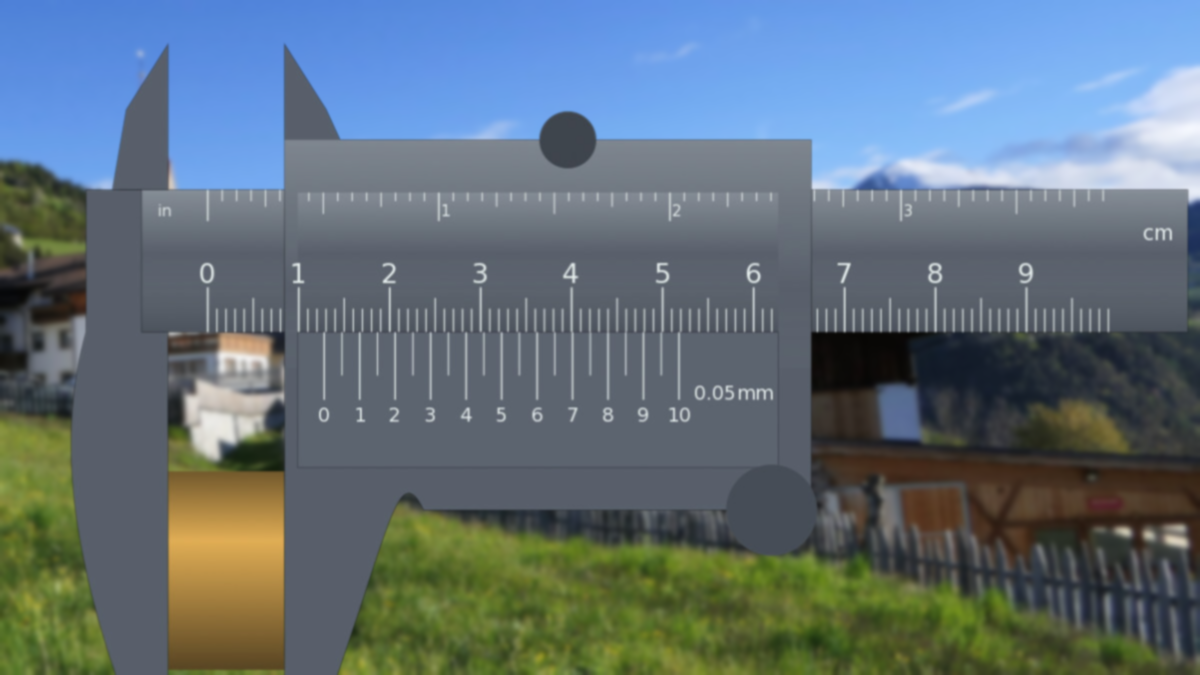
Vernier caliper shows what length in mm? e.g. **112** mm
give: **12.8** mm
